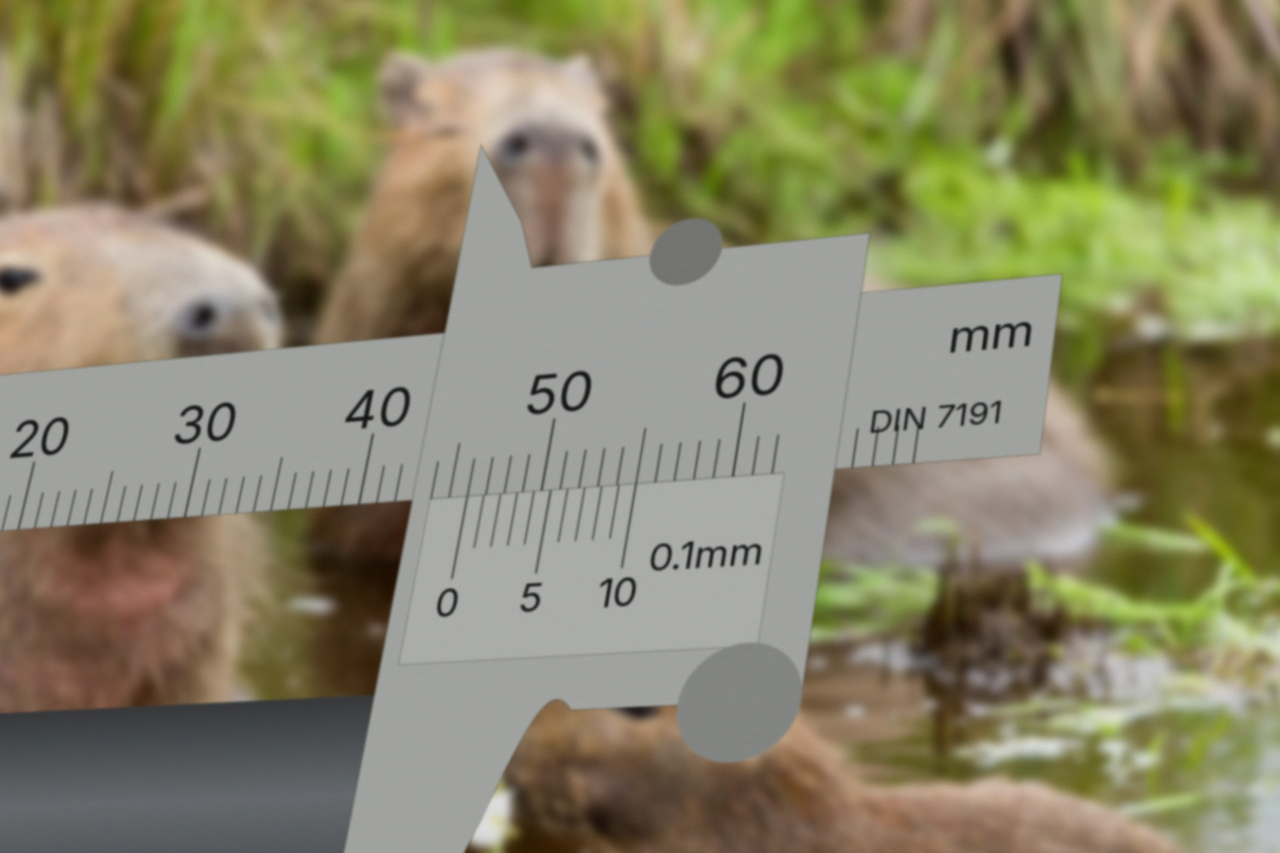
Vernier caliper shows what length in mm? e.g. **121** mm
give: **46.0** mm
